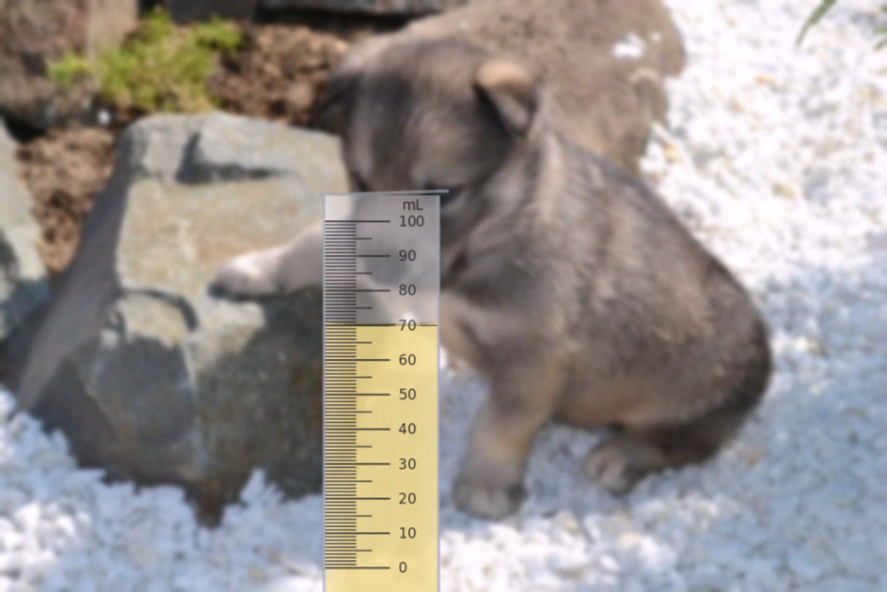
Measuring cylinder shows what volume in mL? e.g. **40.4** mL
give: **70** mL
